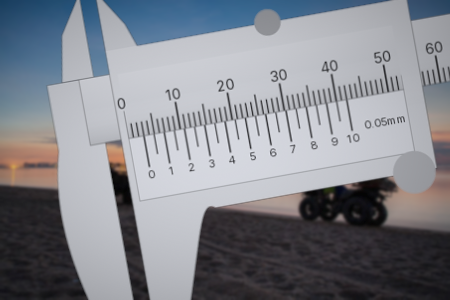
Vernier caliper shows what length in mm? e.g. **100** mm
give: **3.0** mm
